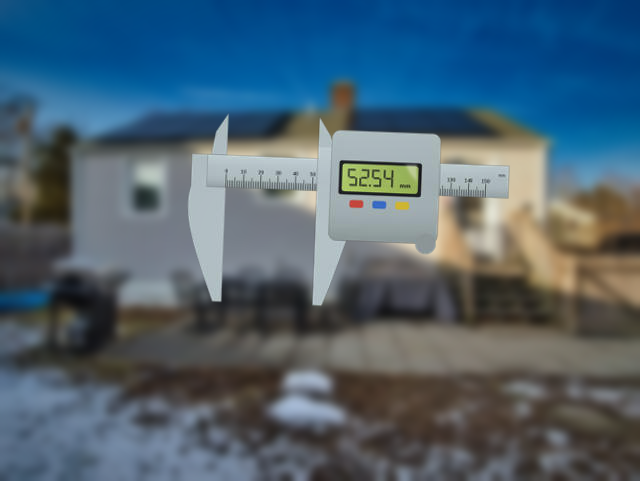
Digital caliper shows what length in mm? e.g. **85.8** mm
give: **52.54** mm
